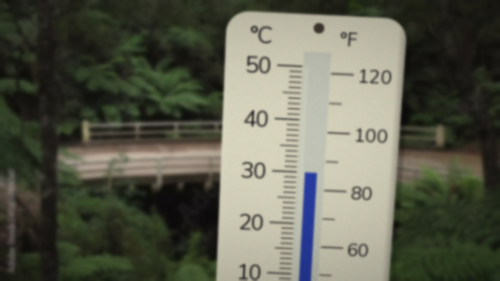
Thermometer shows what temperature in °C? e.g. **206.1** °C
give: **30** °C
